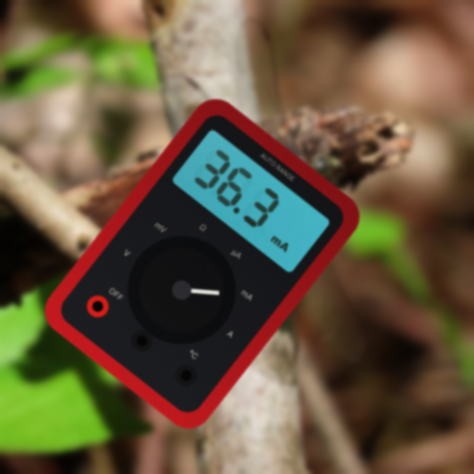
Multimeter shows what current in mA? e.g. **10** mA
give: **36.3** mA
